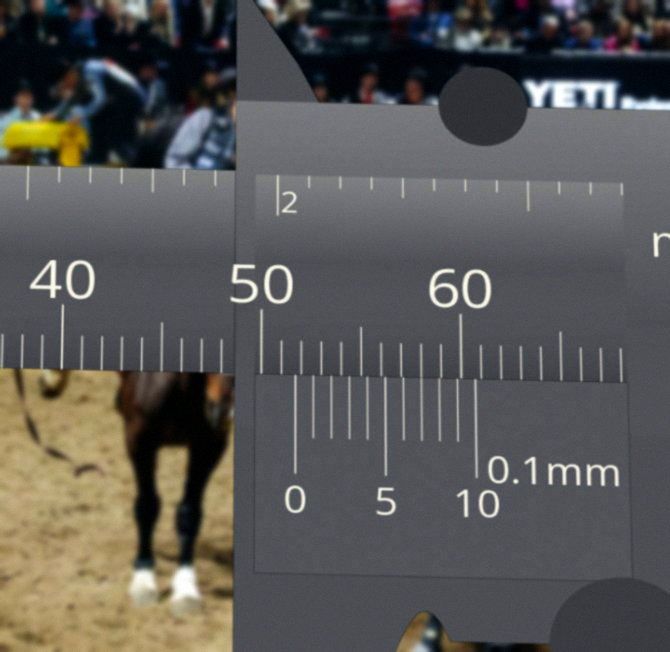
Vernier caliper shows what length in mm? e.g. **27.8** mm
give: **51.7** mm
